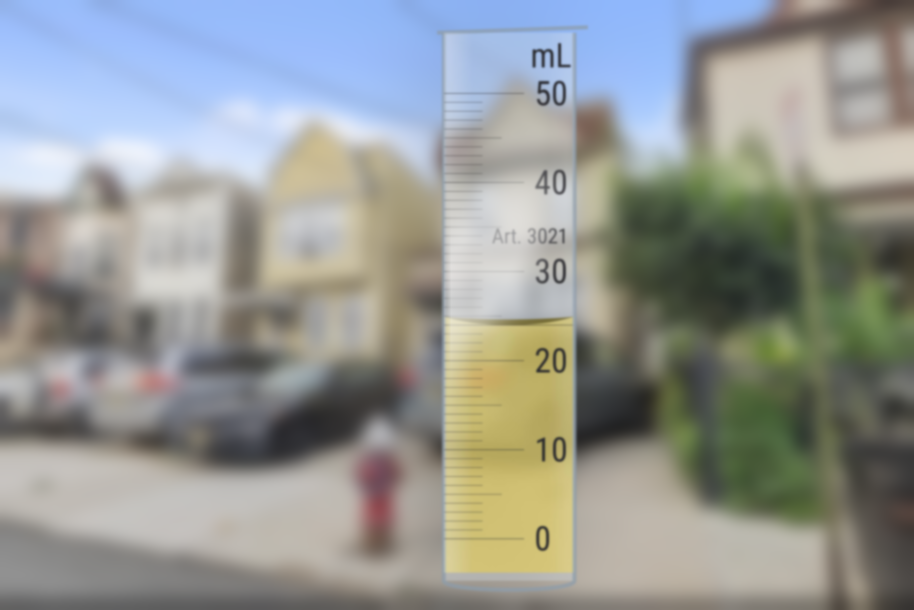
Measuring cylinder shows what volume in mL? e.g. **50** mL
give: **24** mL
